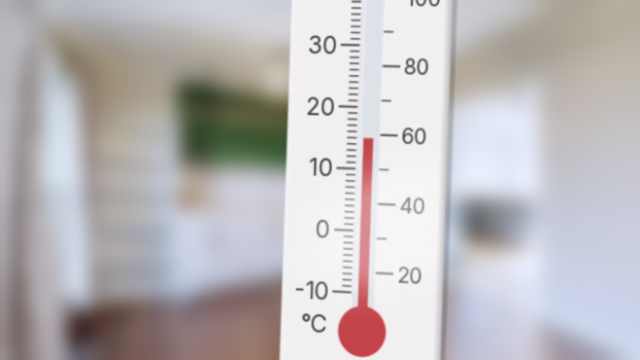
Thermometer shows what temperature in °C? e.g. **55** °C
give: **15** °C
